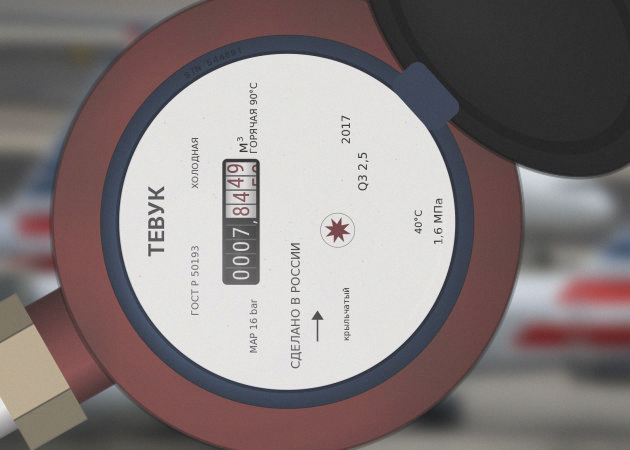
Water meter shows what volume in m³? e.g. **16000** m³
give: **7.8449** m³
